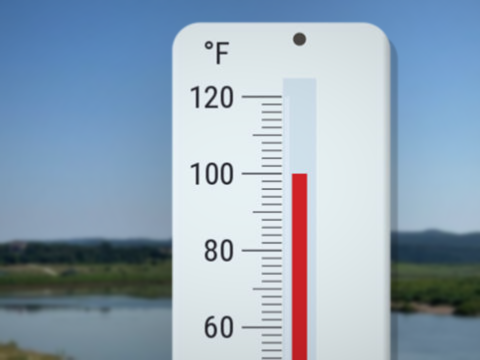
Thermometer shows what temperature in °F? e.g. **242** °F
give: **100** °F
